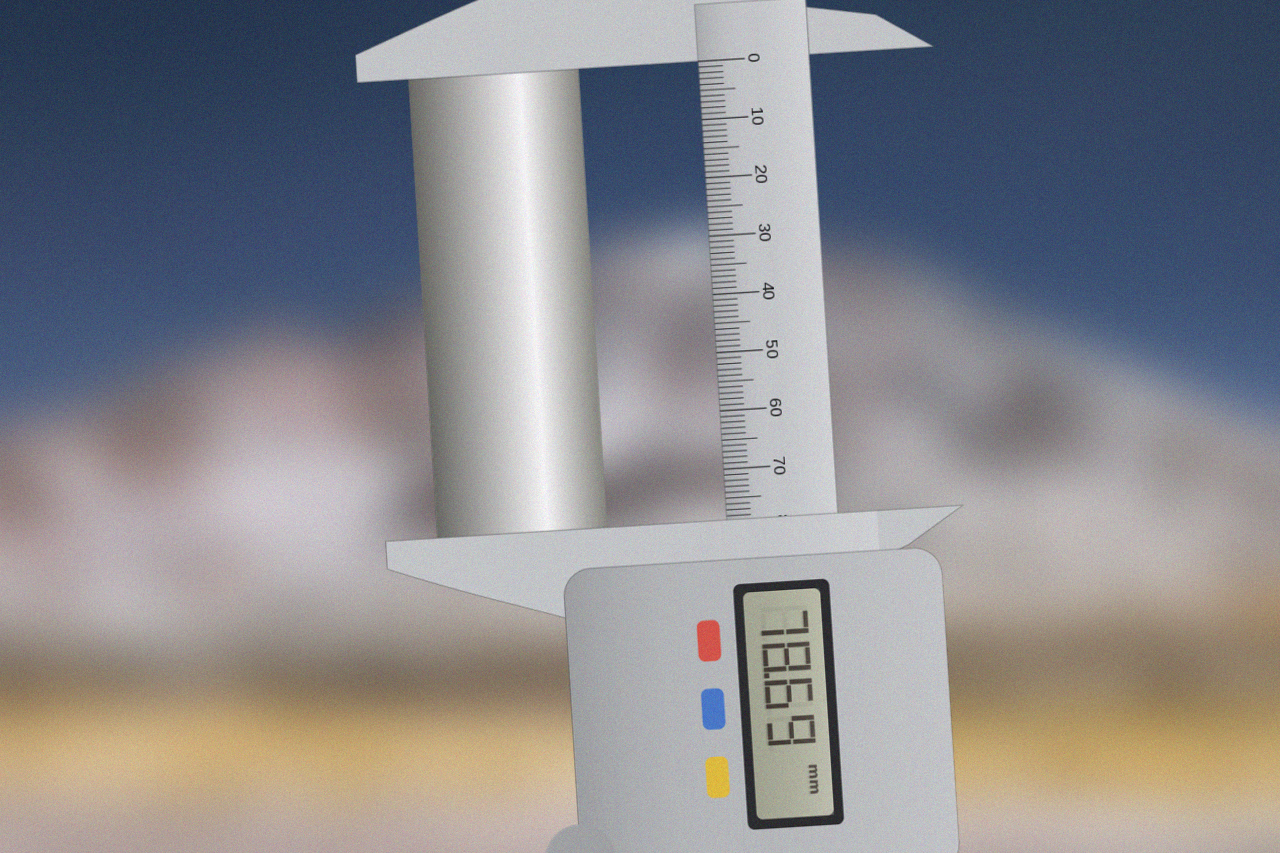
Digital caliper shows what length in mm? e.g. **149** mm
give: **78.69** mm
